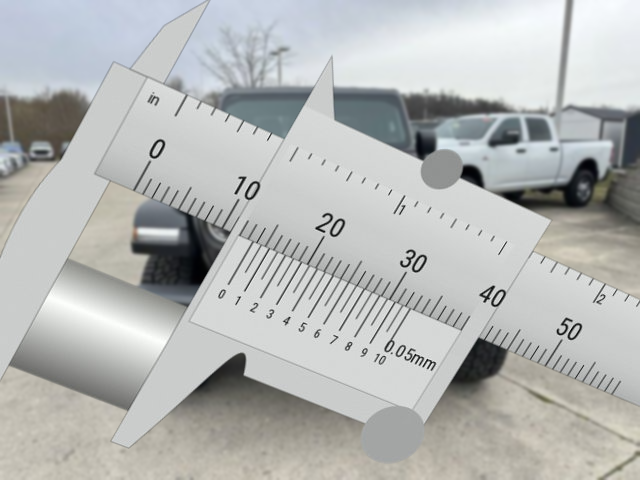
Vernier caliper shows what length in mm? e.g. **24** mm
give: **13.6** mm
